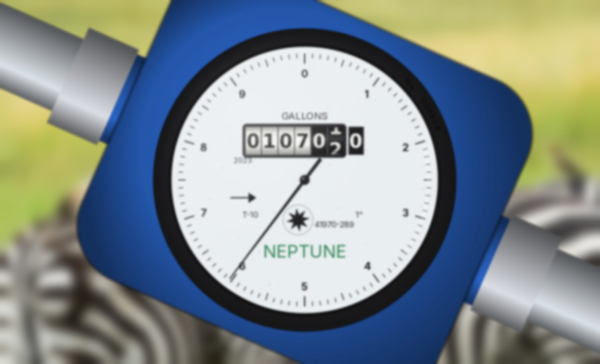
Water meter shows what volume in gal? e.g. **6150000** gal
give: **107016.0** gal
